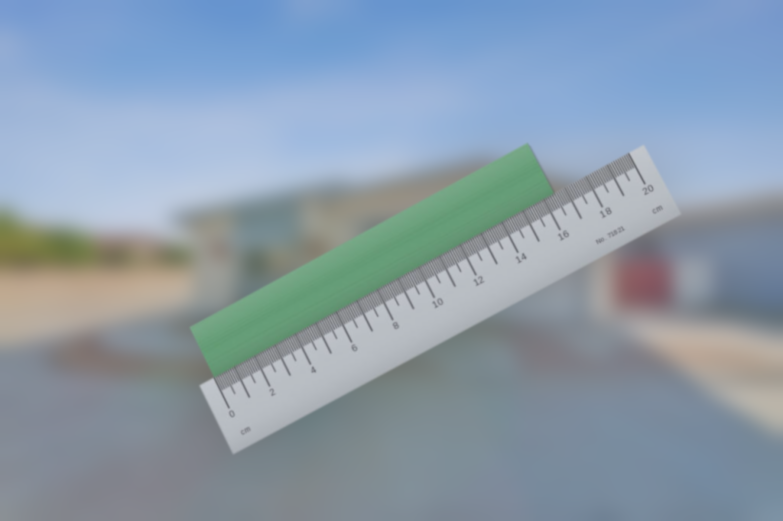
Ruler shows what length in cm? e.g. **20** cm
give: **16.5** cm
